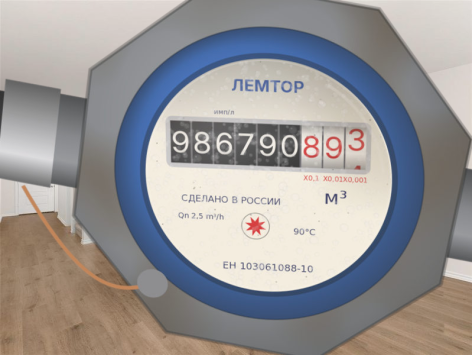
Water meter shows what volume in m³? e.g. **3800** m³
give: **986790.893** m³
